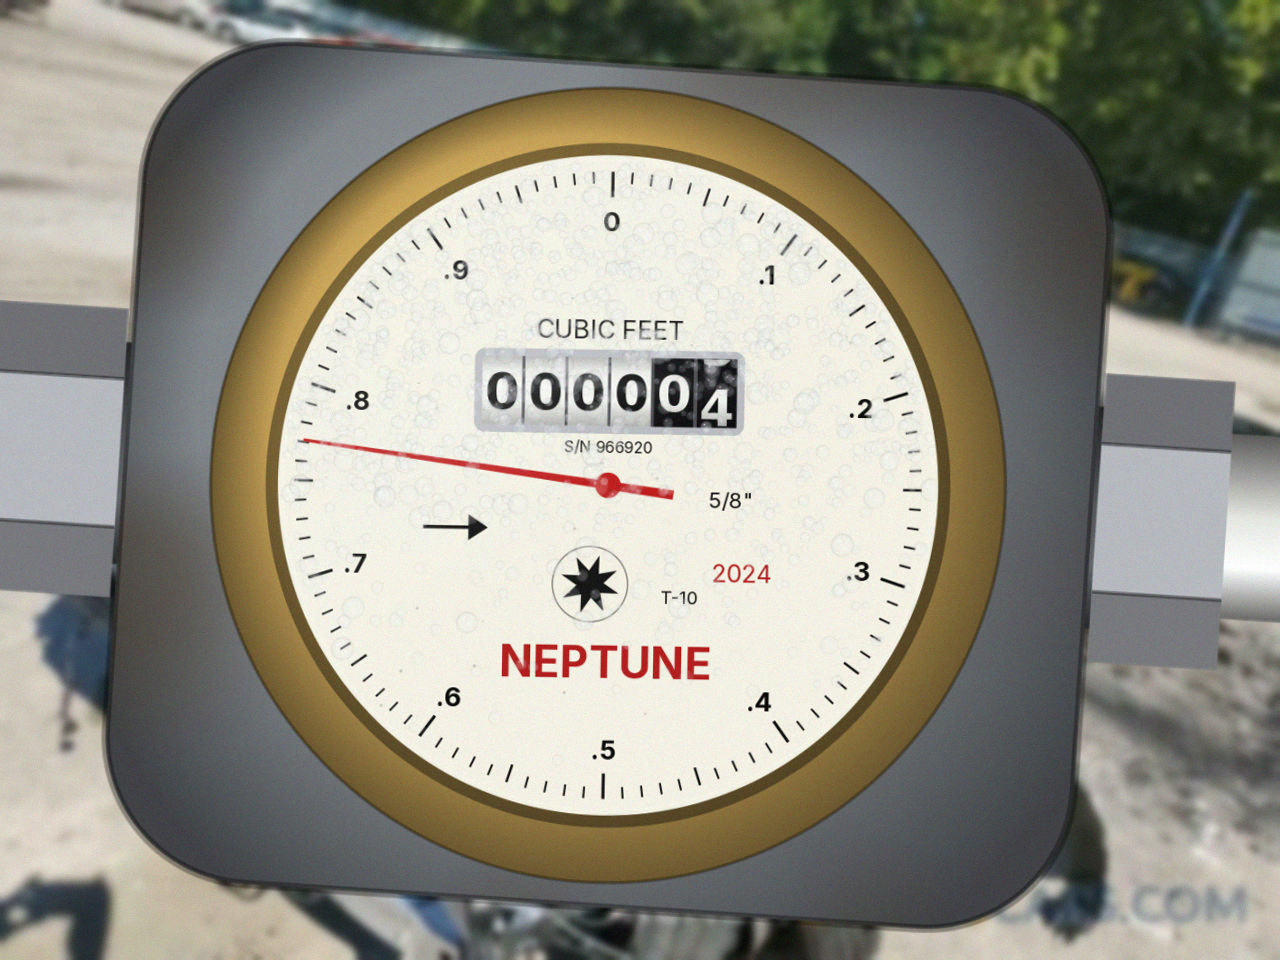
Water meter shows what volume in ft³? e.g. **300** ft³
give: **3.77** ft³
